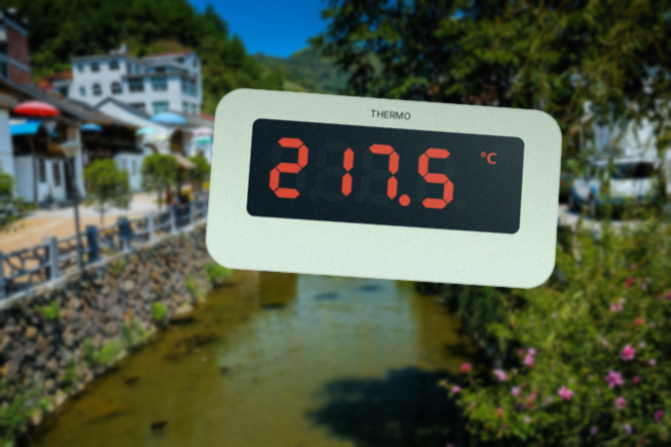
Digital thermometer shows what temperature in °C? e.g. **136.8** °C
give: **217.5** °C
